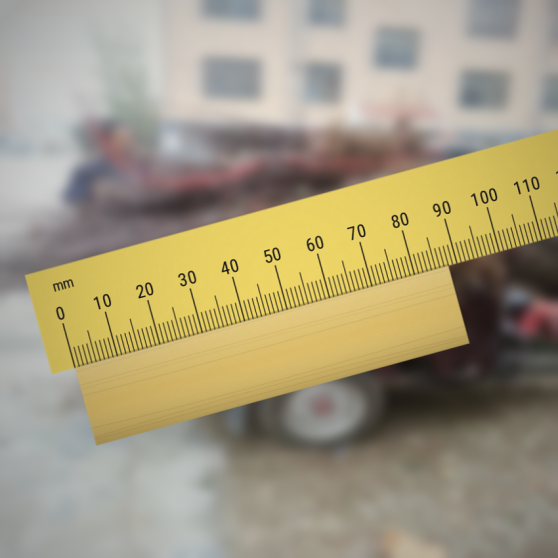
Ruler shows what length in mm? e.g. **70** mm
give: **88** mm
